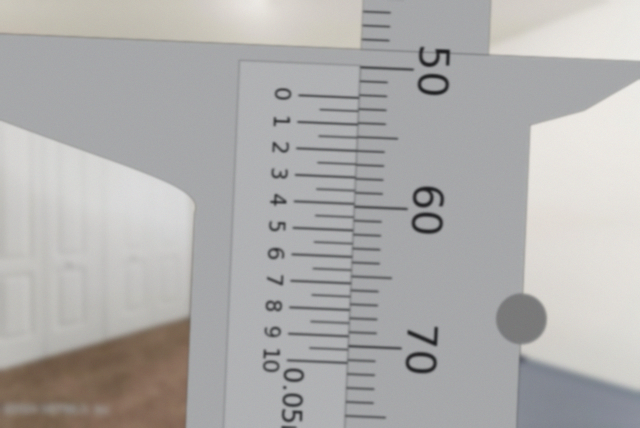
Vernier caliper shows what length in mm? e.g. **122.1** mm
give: **52.2** mm
